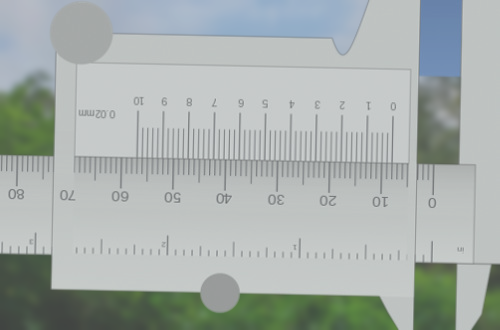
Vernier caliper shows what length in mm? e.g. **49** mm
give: **8.0** mm
